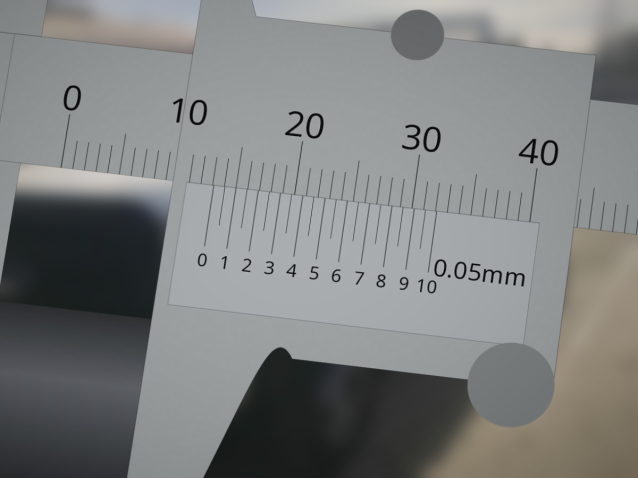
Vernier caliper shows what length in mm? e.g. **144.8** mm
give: **13.1** mm
